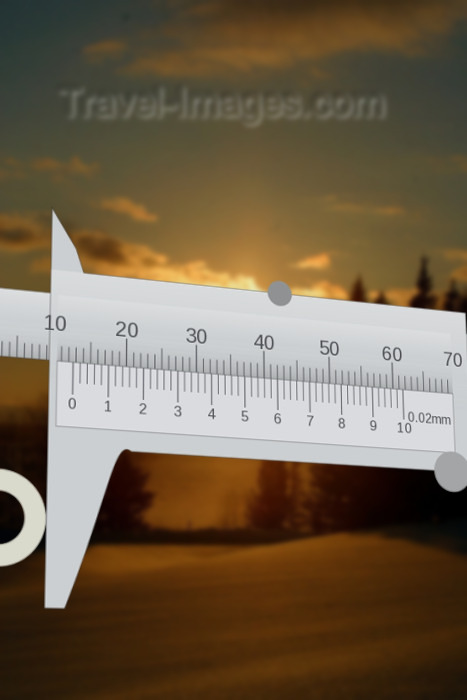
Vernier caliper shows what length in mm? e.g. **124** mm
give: **12.6** mm
